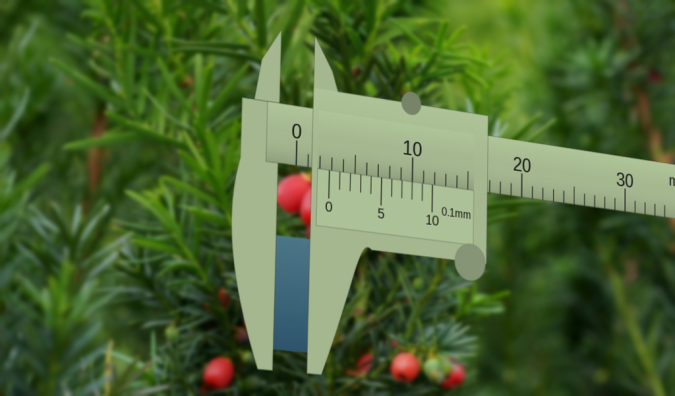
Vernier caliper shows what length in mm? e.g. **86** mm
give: **2.8** mm
